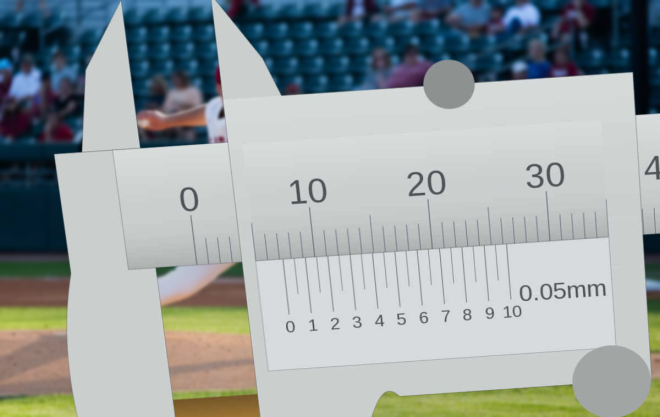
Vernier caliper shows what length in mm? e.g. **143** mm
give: **7.3** mm
